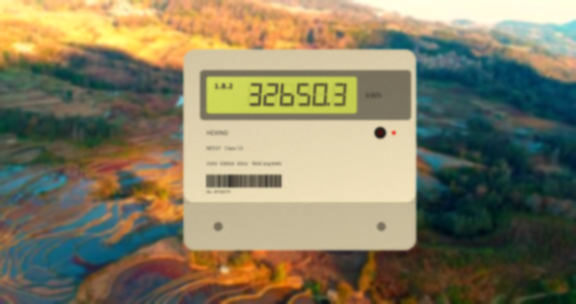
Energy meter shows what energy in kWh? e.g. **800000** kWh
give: **32650.3** kWh
